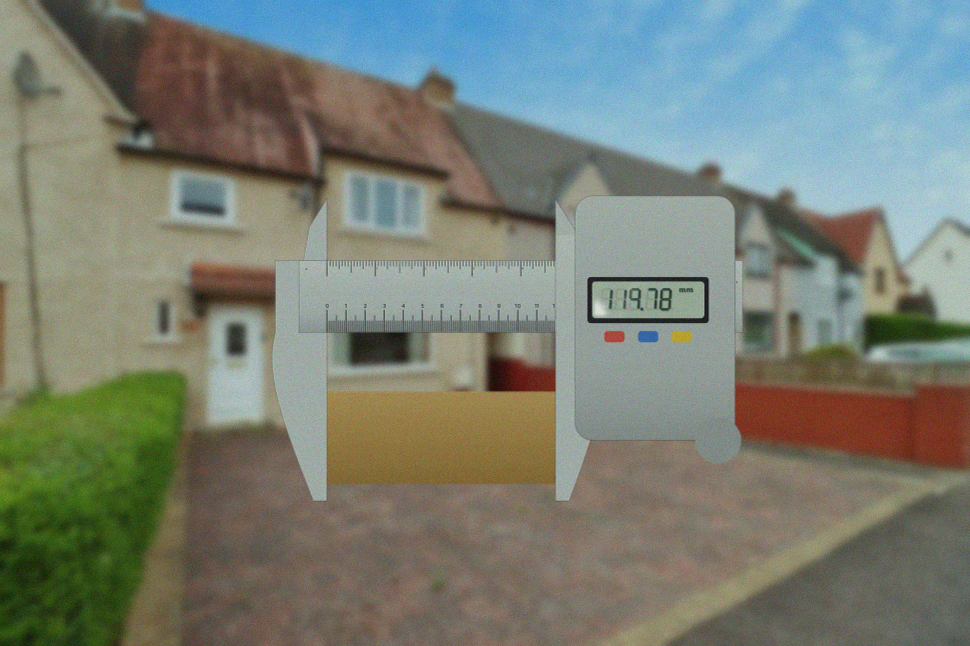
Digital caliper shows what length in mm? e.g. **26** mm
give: **119.78** mm
